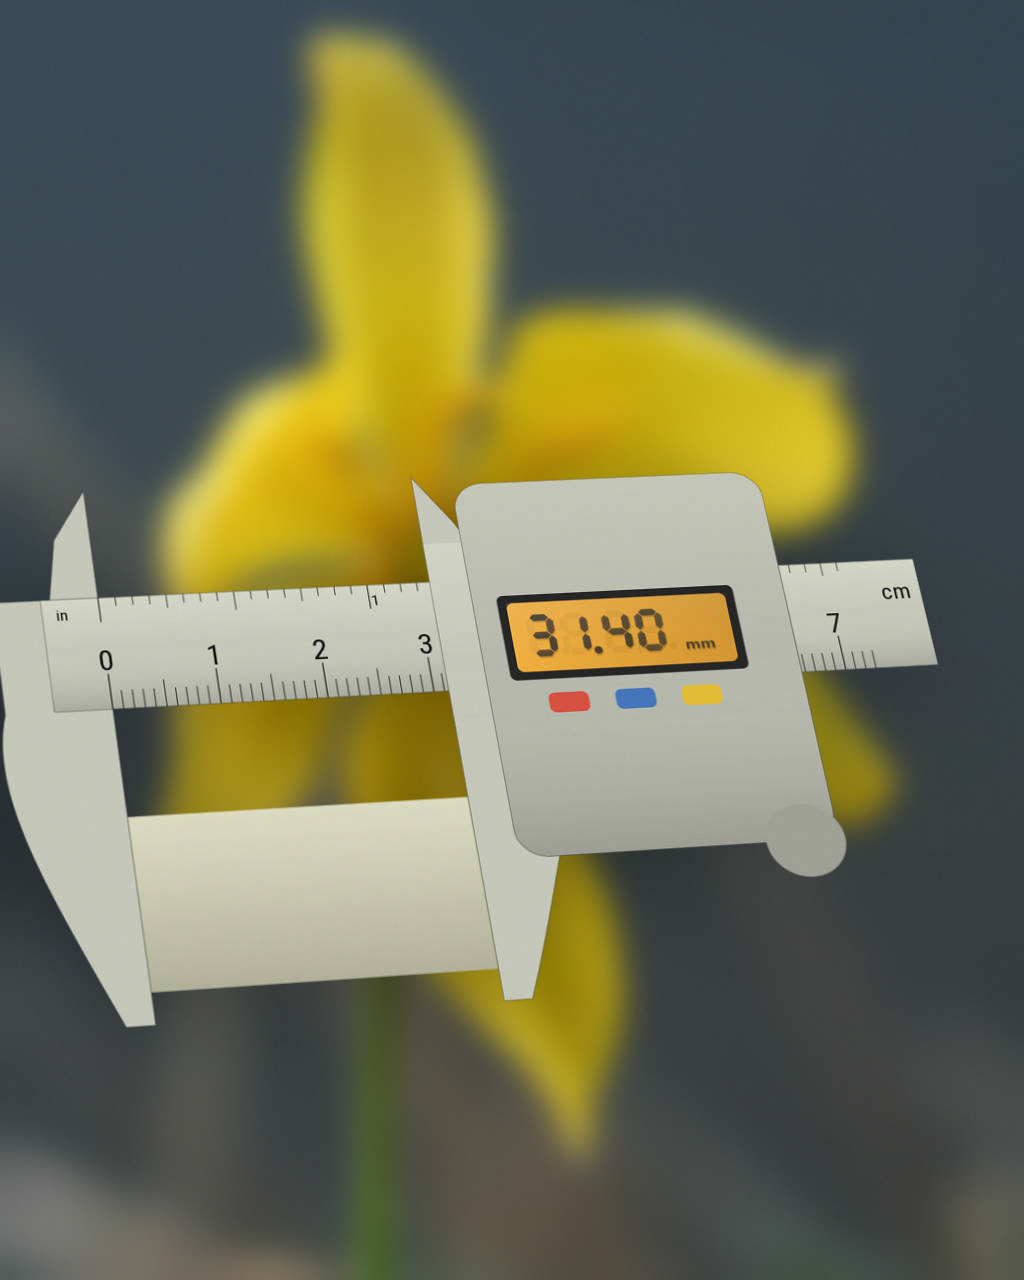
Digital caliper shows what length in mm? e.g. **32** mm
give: **31.40** mm
